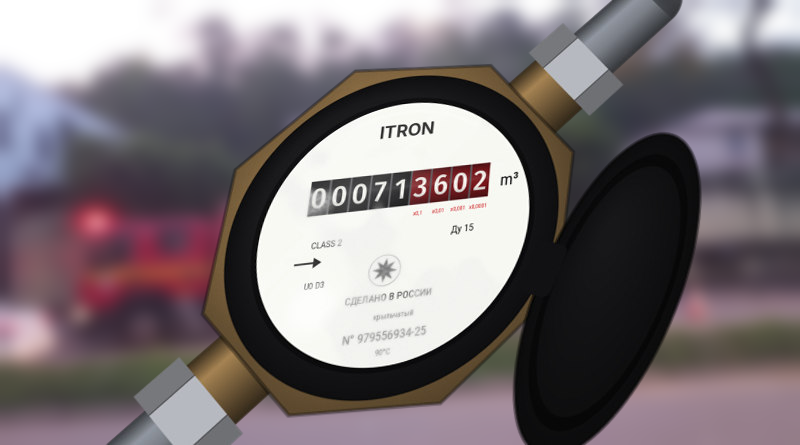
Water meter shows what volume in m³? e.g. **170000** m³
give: **71.3602** m³
